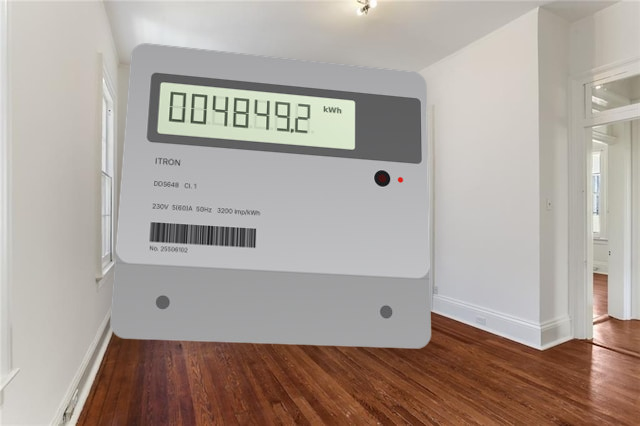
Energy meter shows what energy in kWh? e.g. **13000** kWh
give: **4849.2** kWh
